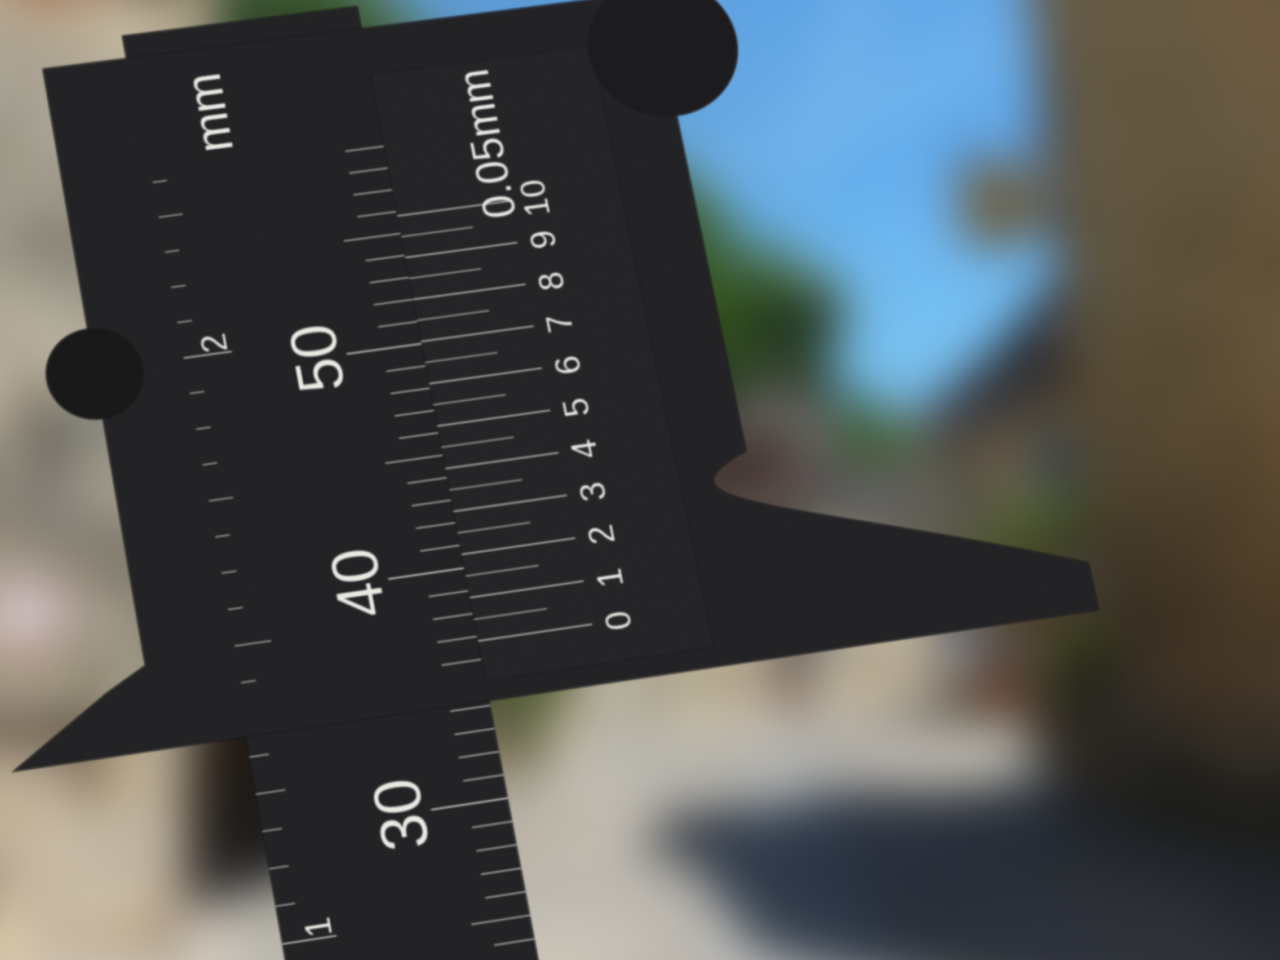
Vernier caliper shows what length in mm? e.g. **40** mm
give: **36.8** mm
